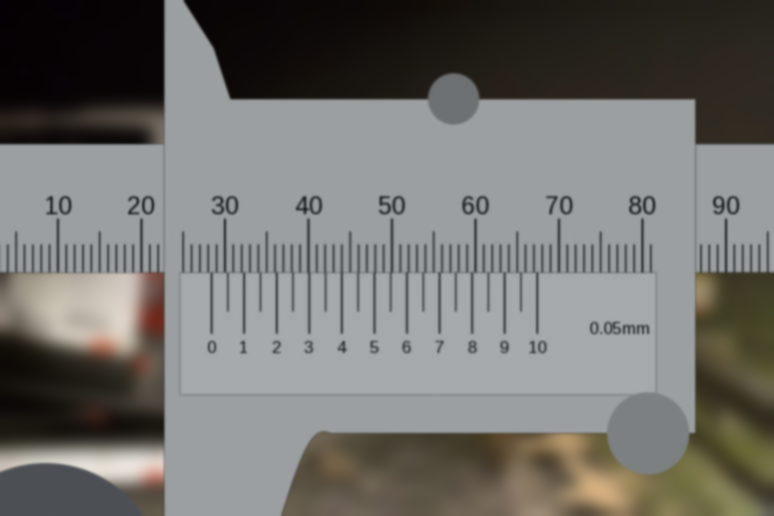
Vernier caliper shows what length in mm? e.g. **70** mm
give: **28.4** mm
